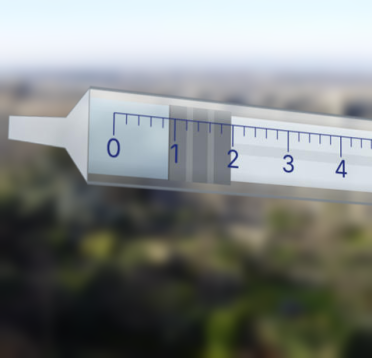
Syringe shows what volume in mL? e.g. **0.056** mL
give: **0.9** mL
